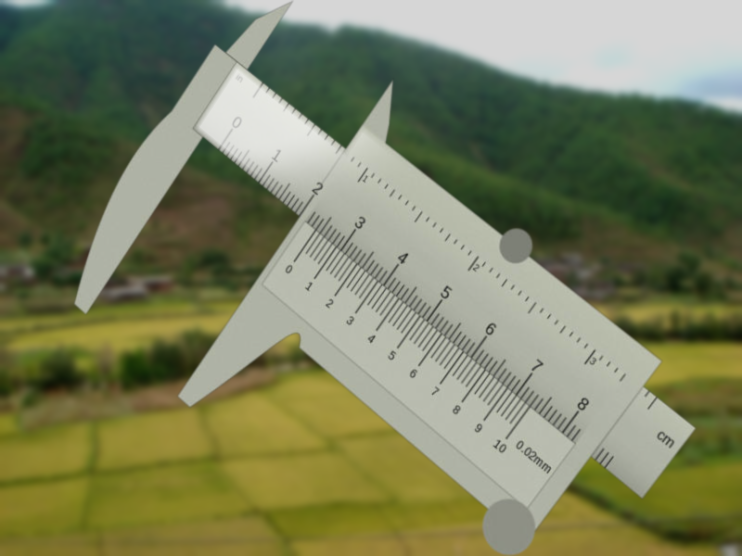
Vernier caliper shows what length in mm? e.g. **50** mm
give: **24.0** mm
